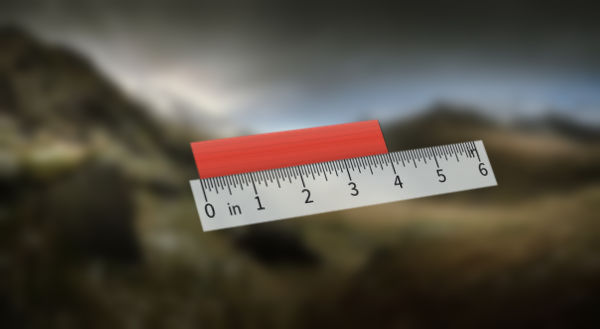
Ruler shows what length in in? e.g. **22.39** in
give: **4** in
